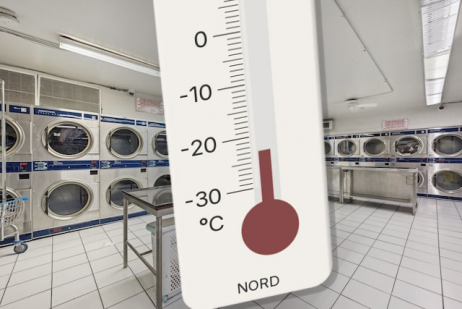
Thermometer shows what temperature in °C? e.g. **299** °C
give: **-23** °C
